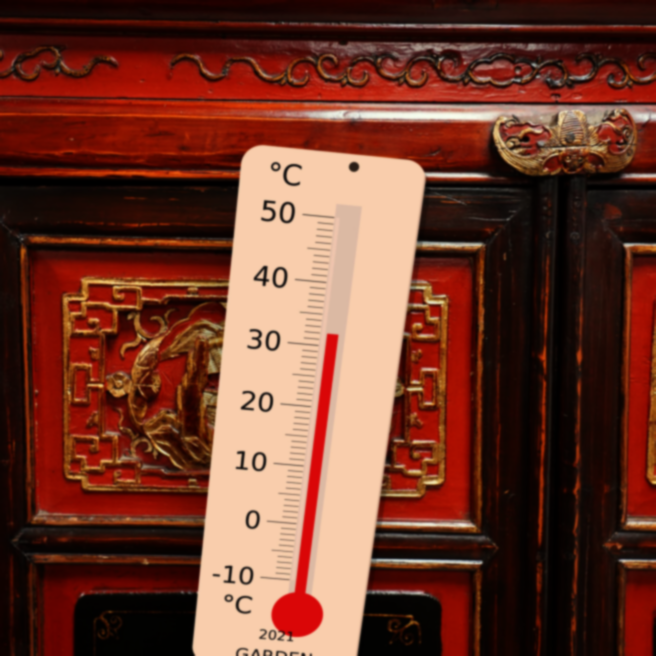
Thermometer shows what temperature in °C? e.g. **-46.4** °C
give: **32** °C
